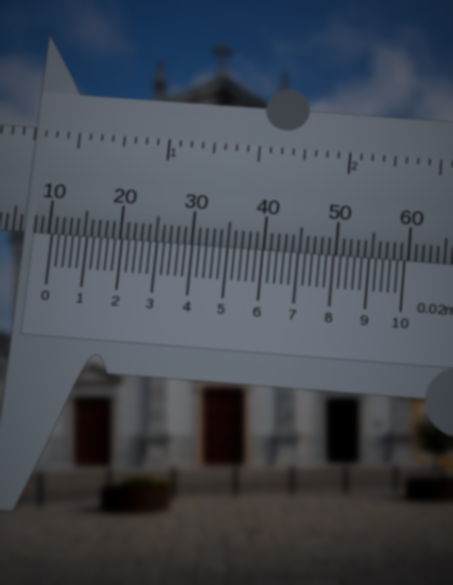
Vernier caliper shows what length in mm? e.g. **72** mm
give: **10.5** mm
